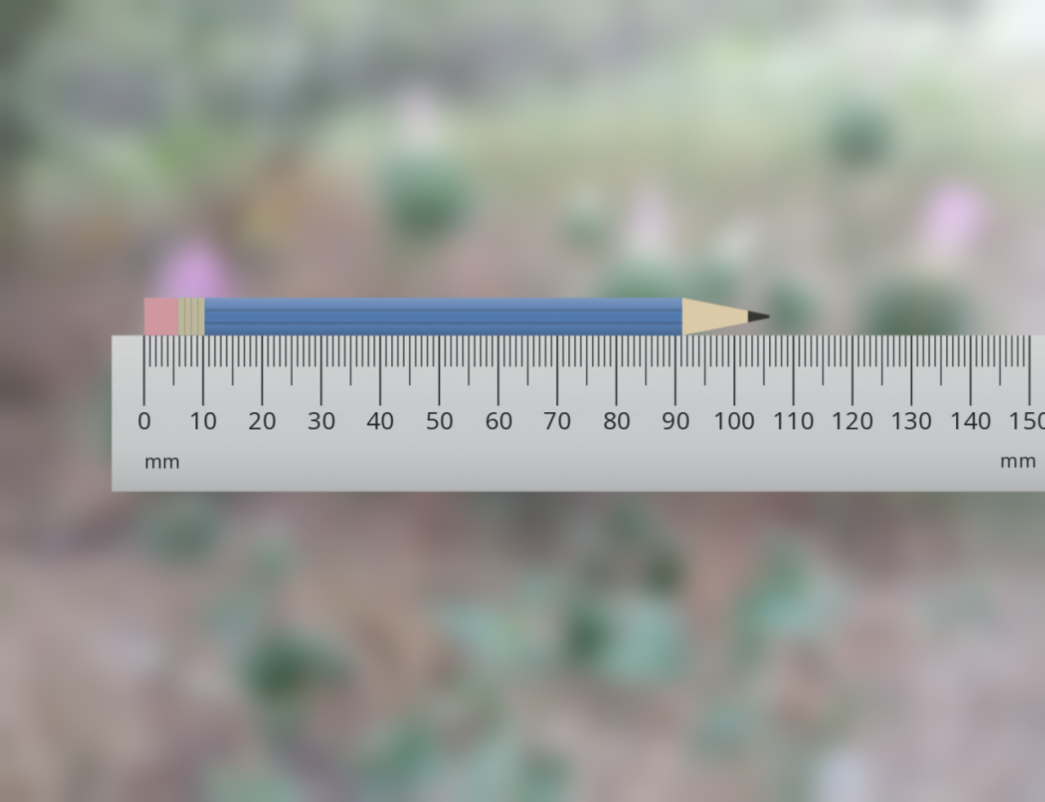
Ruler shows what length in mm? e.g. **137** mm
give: **106** mm
